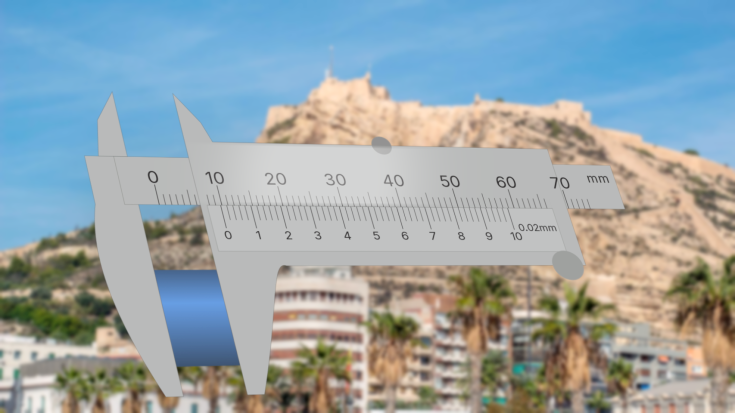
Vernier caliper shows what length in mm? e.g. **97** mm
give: **9.8** mm
